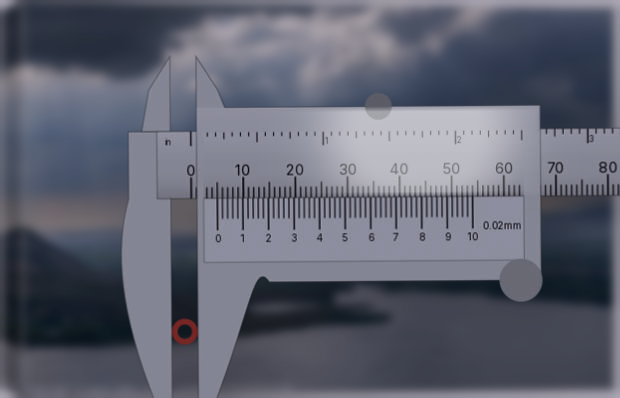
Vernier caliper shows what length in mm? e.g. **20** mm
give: **5.0** mm
